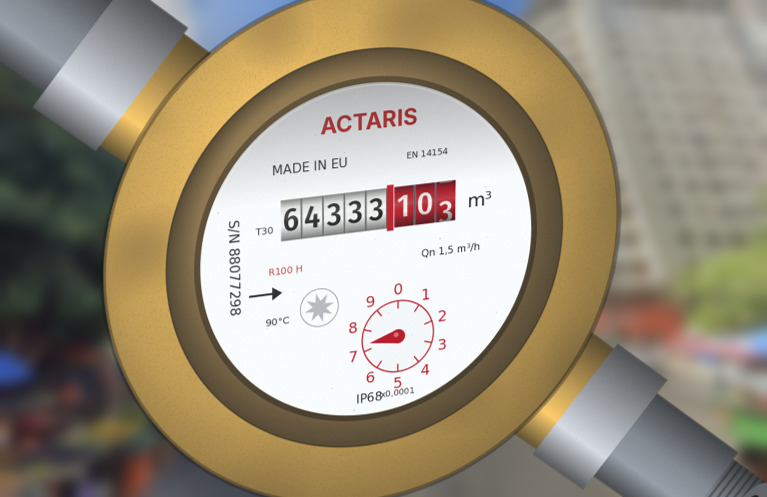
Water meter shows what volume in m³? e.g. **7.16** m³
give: **64333.1027** m³
